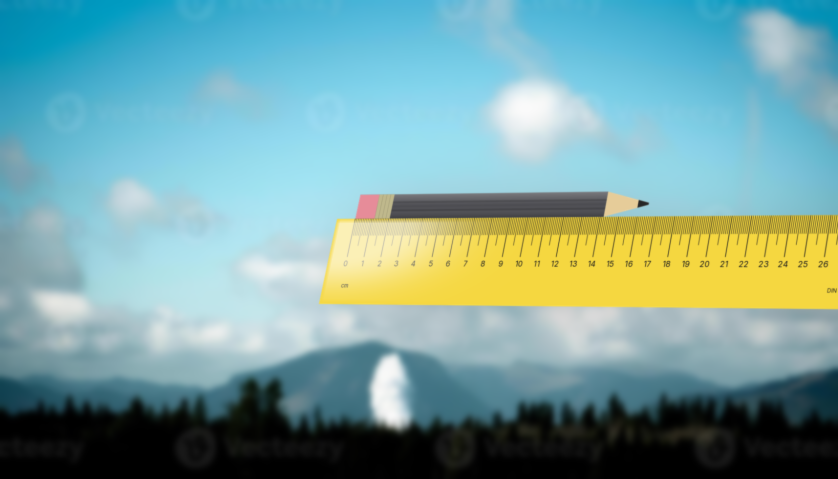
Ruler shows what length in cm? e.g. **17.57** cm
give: **16.5** cm
